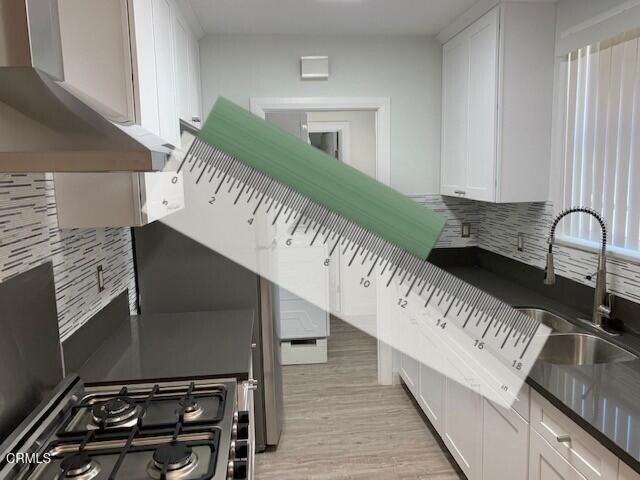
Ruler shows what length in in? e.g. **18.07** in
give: **12** in
